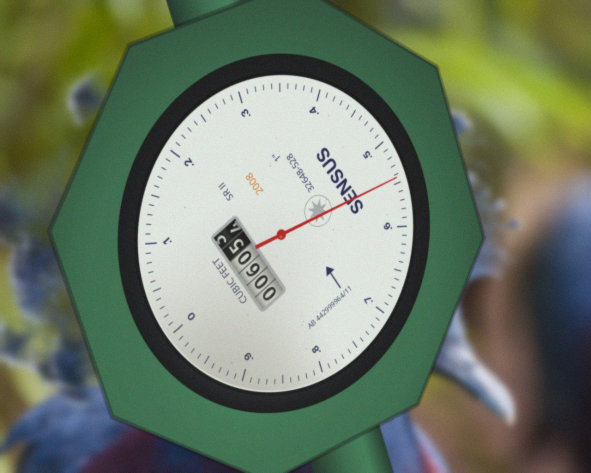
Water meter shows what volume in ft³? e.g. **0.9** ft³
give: **6053.54** ft³
